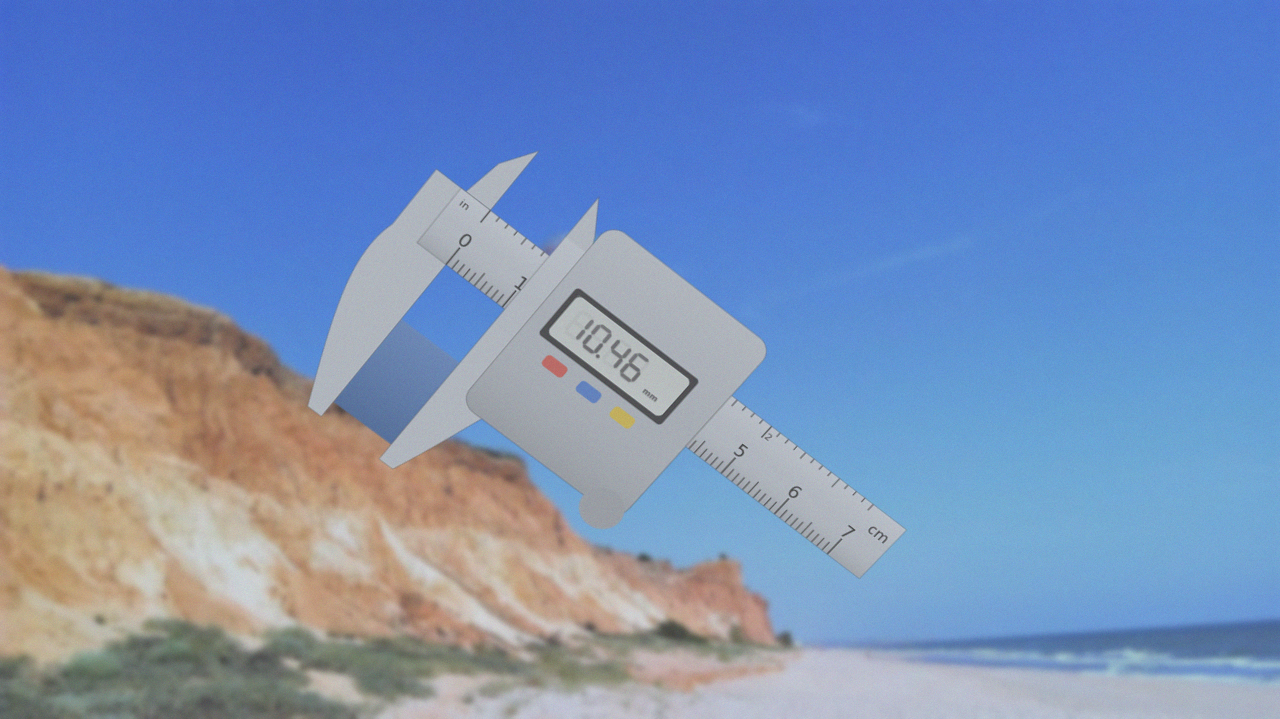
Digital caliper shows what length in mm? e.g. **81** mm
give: **10.46** mm
